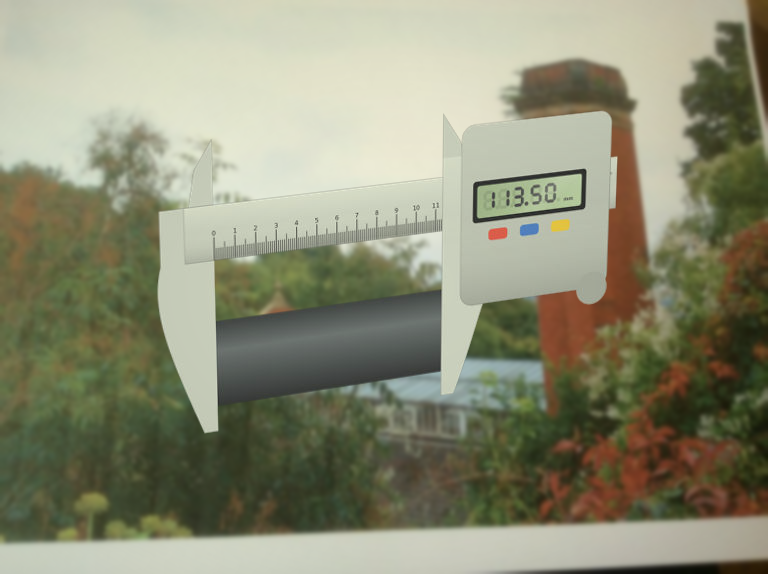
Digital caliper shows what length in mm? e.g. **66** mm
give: **113.50** mm
